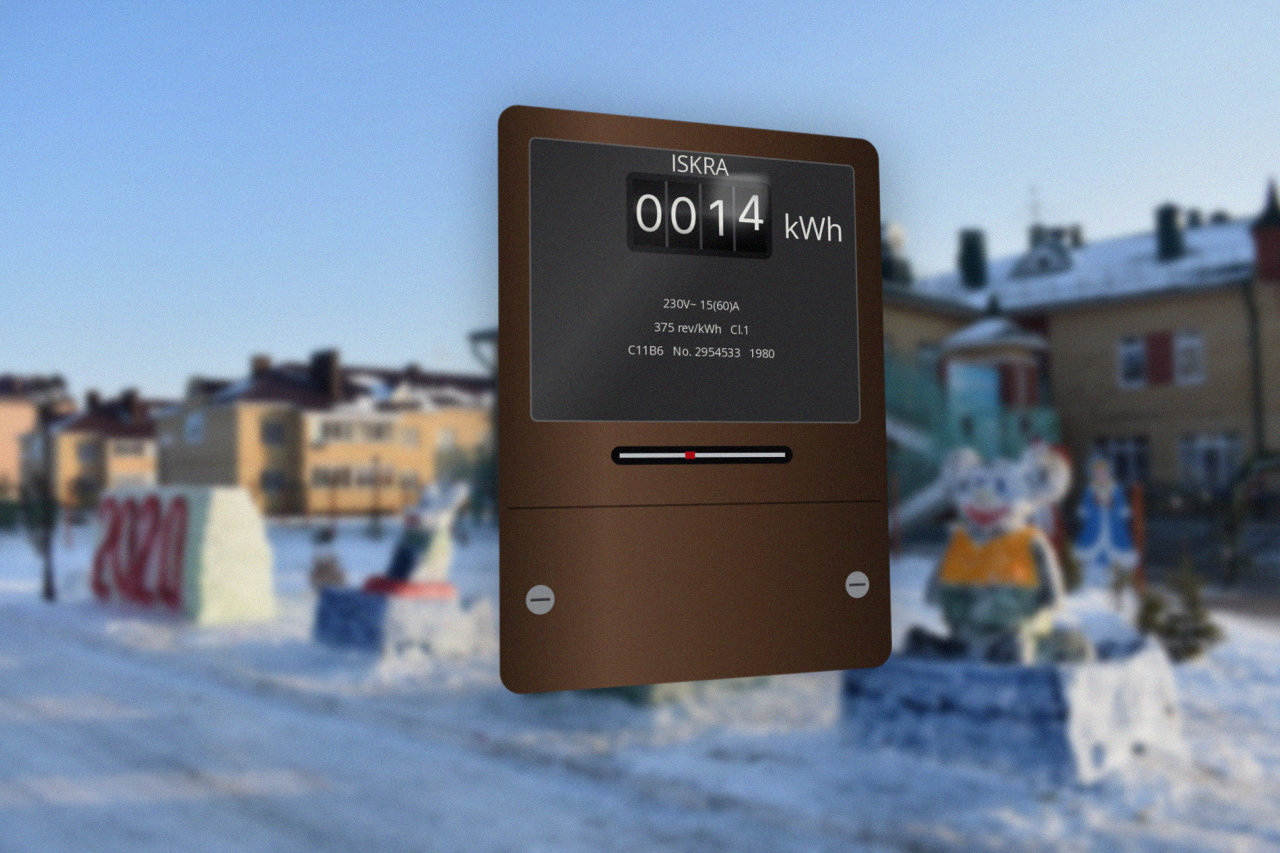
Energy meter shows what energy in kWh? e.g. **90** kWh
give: **14** kWh
